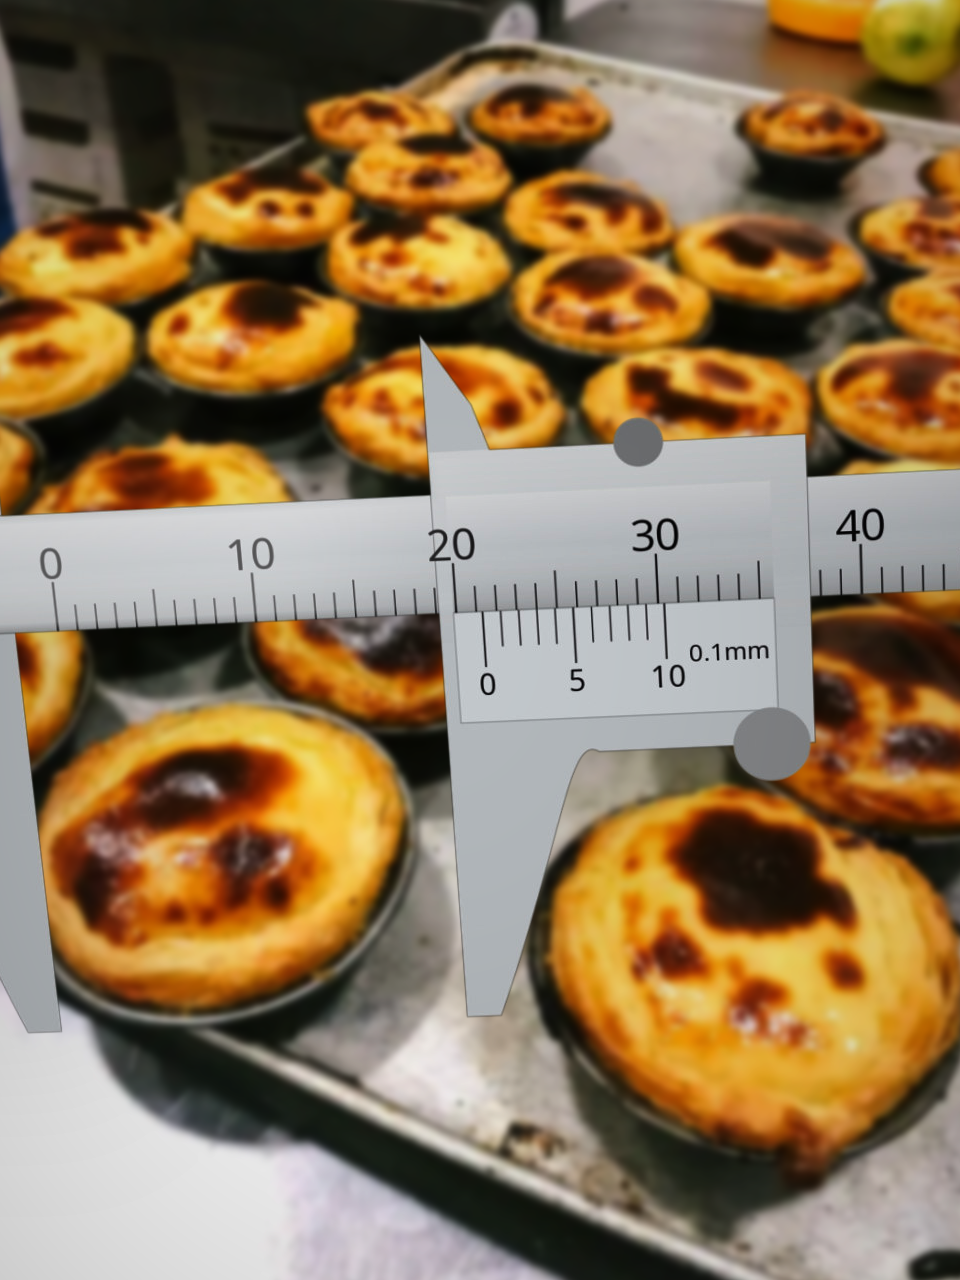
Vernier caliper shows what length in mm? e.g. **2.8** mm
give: **21.3** mm
